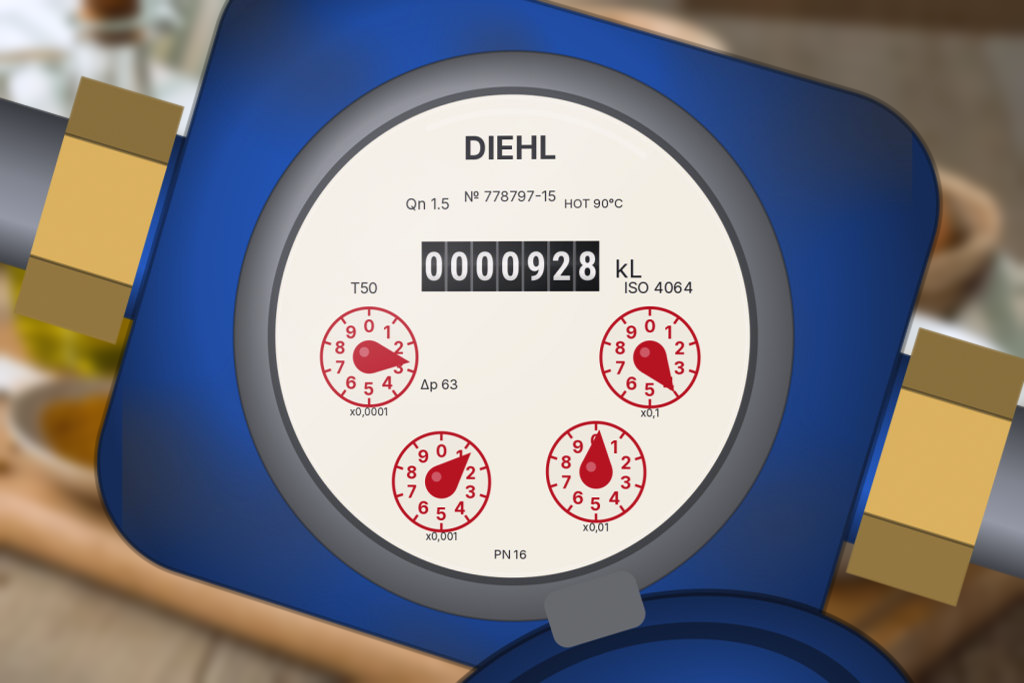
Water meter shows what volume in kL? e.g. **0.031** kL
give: **928.4012** kL
